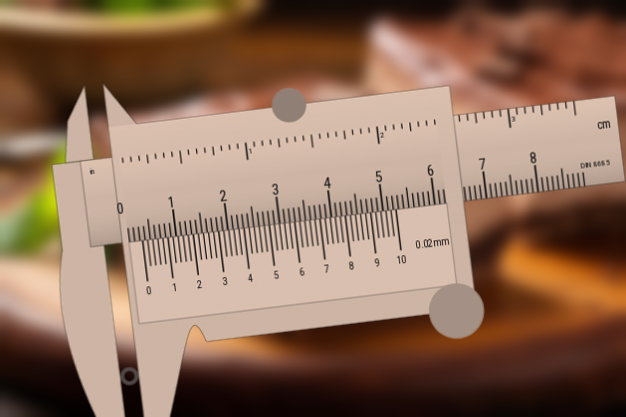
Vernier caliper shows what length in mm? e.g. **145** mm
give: **3.5** mm
